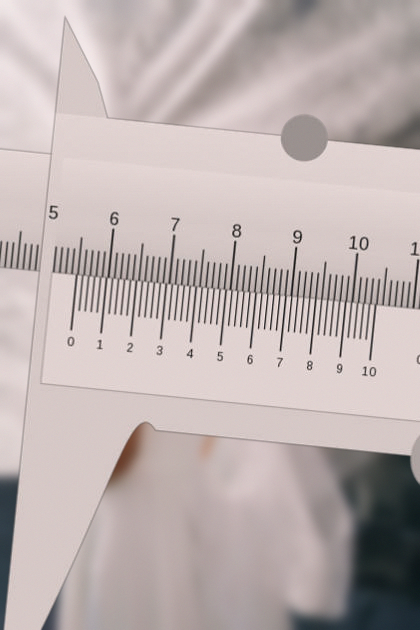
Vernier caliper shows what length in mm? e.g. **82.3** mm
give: **54.8** mm
